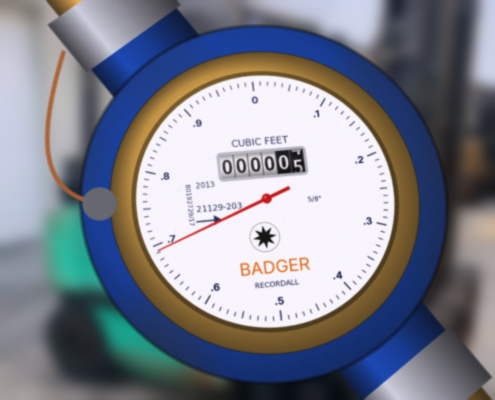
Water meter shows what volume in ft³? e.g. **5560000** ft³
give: **4.69** ft³
